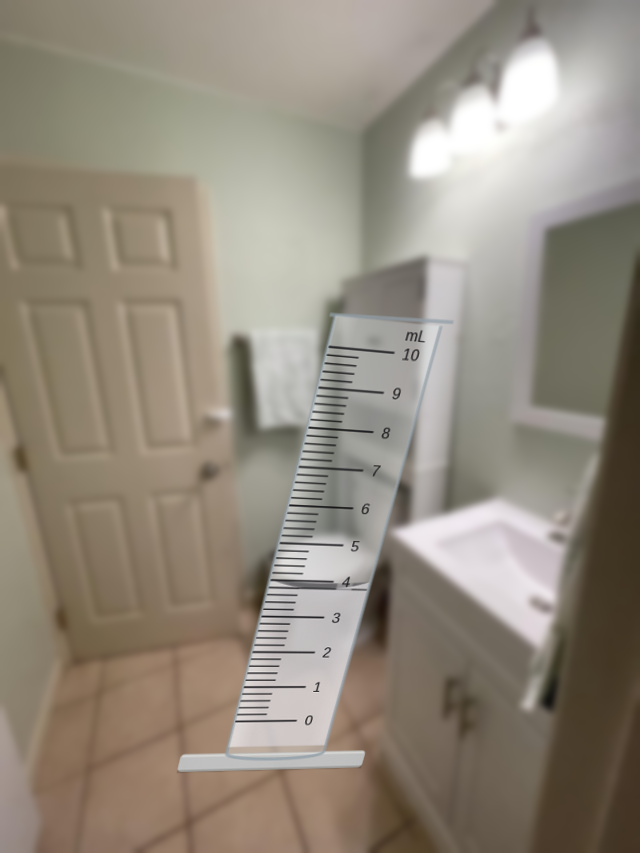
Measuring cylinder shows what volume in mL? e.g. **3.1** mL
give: **3.8** mL
